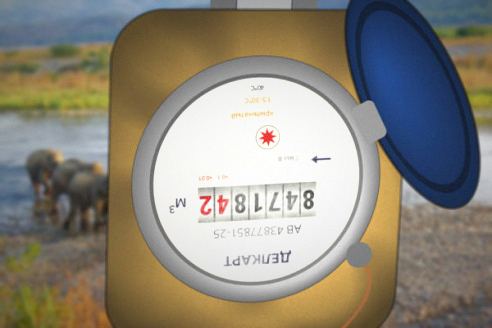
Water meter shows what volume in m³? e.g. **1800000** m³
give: **84718.42** m³
